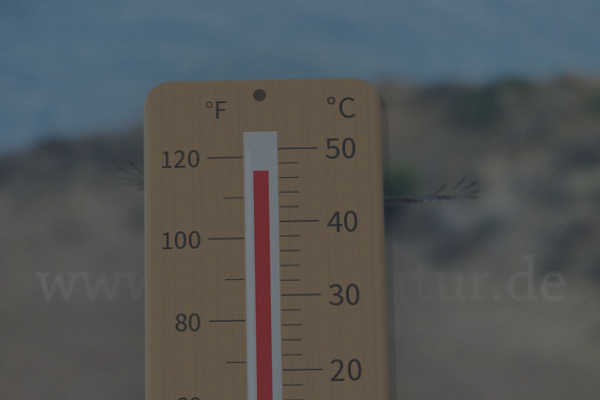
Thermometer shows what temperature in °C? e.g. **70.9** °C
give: **47** °C
